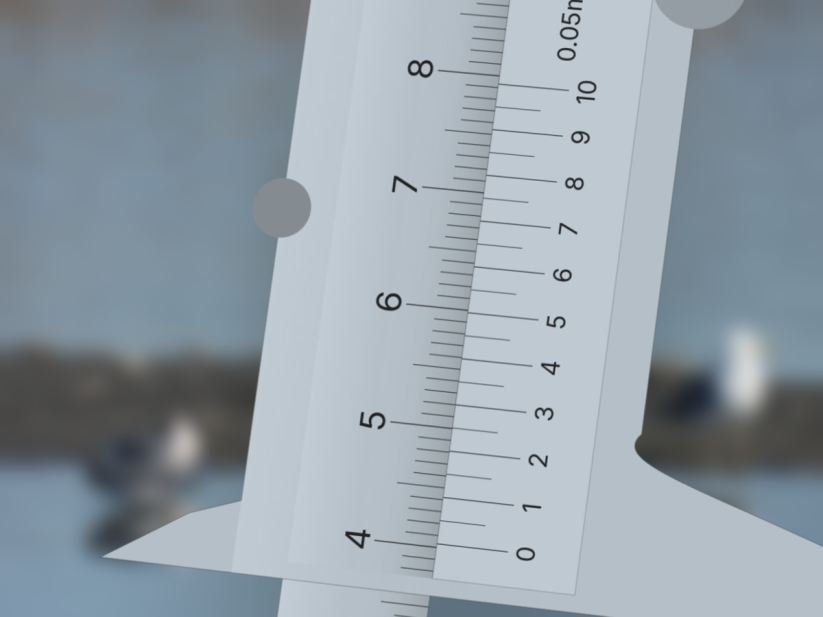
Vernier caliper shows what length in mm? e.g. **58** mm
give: **40.3** mm
